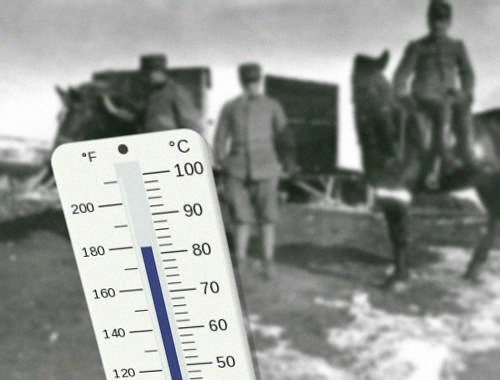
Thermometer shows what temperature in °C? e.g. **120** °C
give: **82** °C
